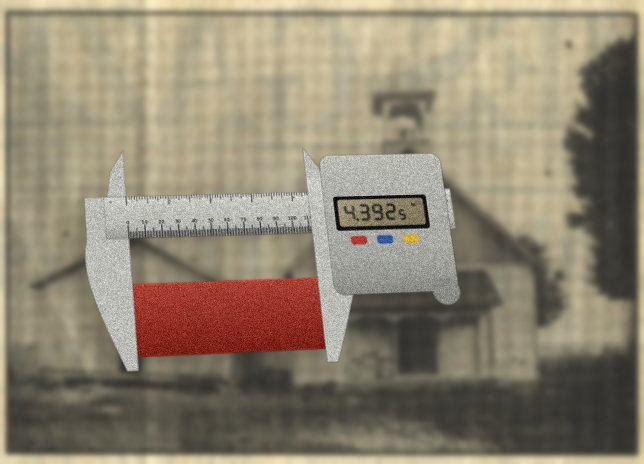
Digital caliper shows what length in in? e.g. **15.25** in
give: **4.3925** in
